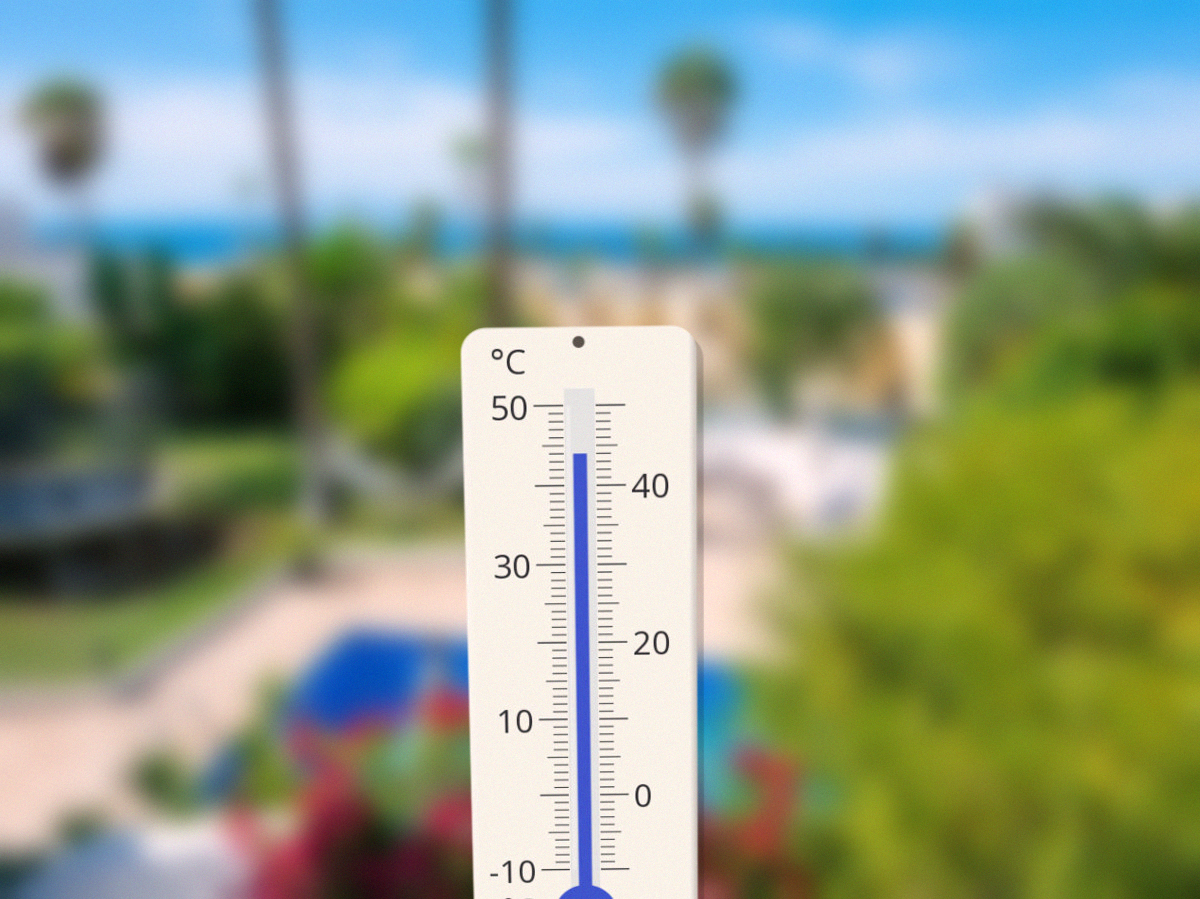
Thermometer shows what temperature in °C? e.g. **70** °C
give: **44** °C
